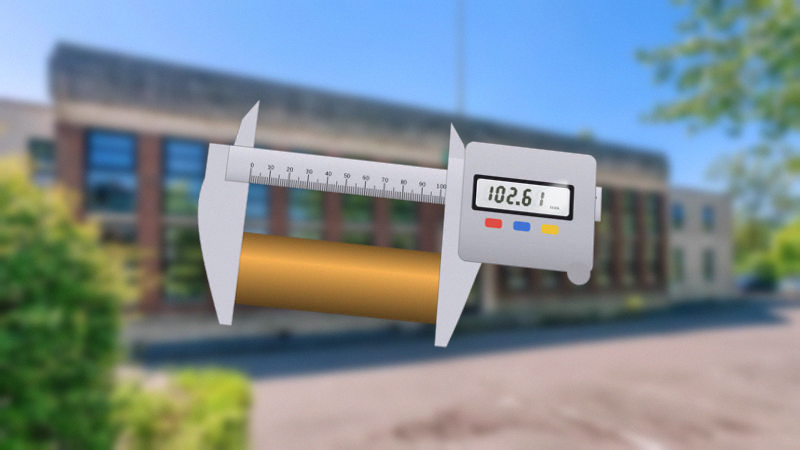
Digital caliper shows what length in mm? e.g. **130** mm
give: **102.61** mm
